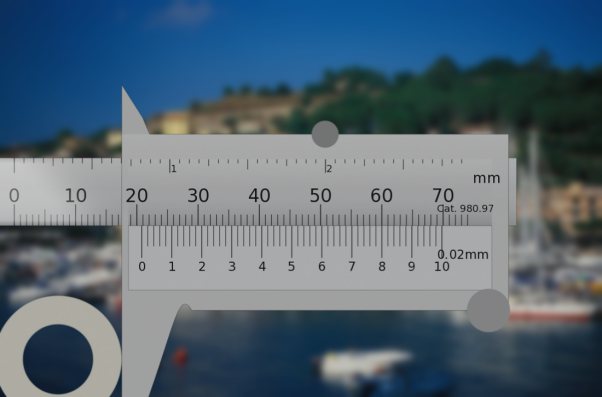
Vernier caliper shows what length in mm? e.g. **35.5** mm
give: **20.8** mm
